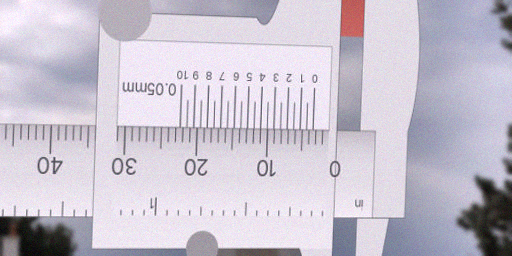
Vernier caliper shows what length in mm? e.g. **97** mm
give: **3.4** mm
